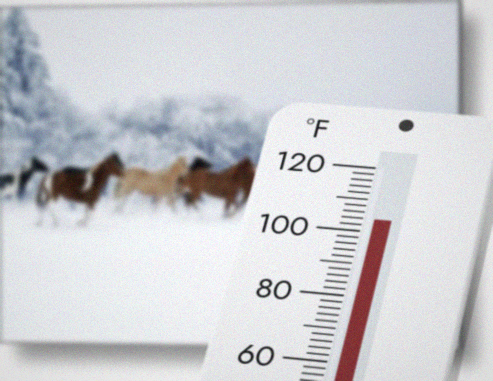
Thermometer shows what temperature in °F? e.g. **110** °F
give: **104** °F
